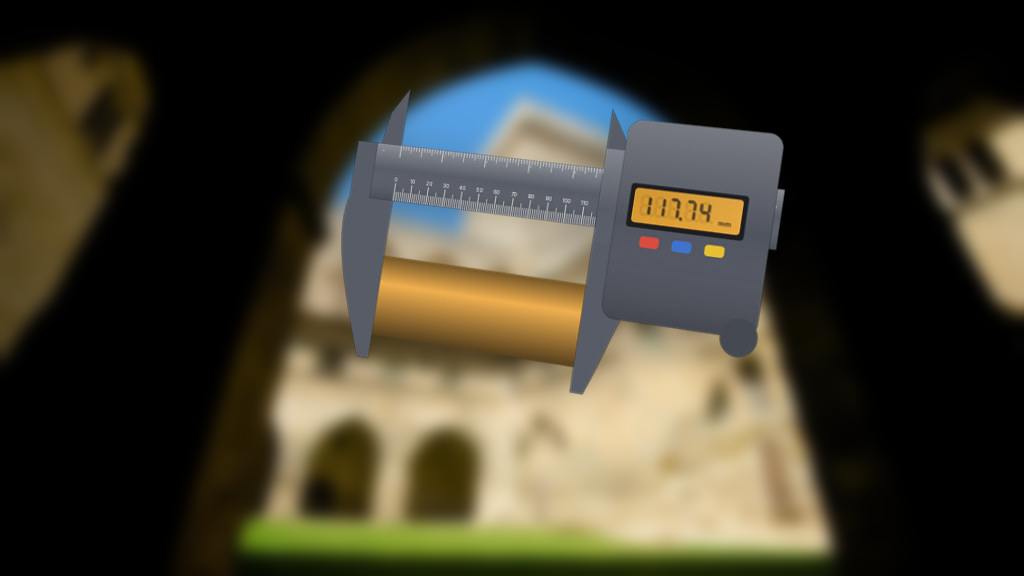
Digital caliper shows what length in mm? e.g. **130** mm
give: **117.74** mm
